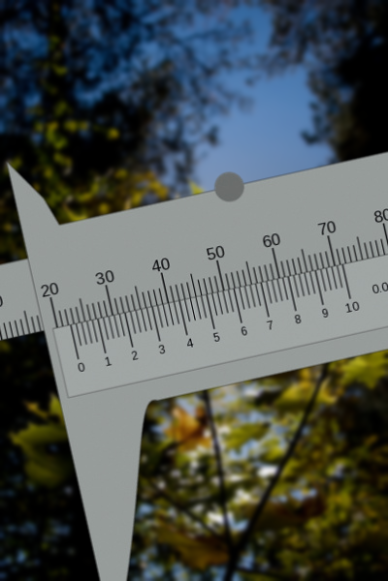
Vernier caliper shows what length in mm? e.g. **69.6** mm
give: **22.4** mm
